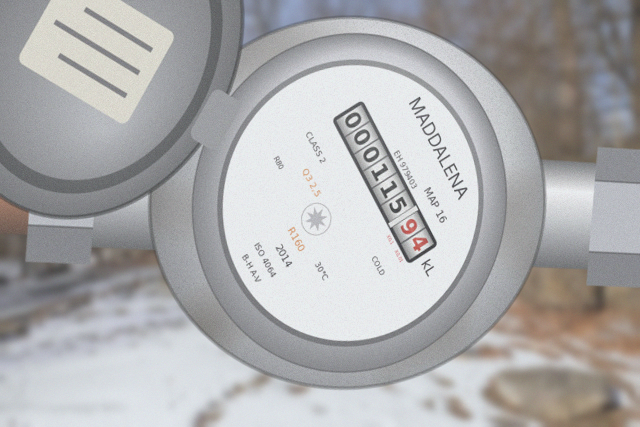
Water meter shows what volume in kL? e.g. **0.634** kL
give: **115.94** kL
